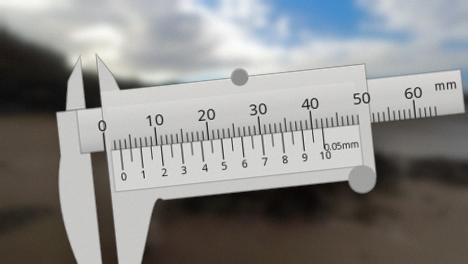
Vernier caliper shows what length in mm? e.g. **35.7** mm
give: **3.0** mm
